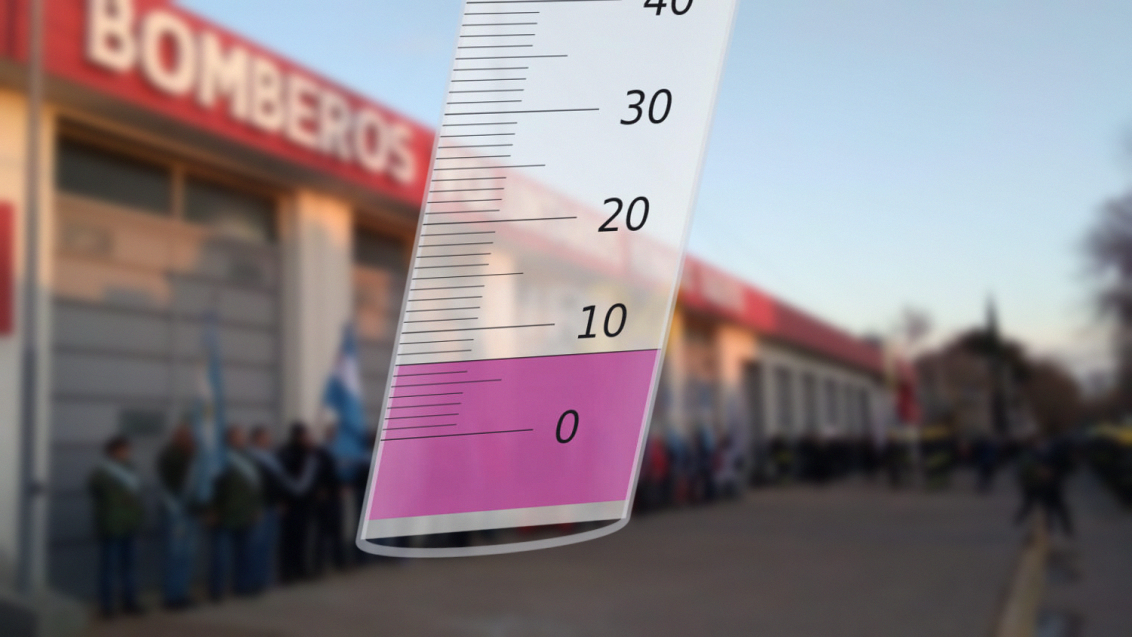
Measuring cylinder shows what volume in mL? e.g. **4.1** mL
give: **7** mL
